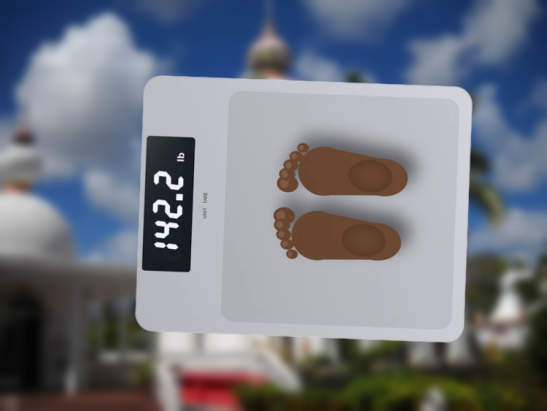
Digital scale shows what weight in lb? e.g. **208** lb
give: **142.2** lb
